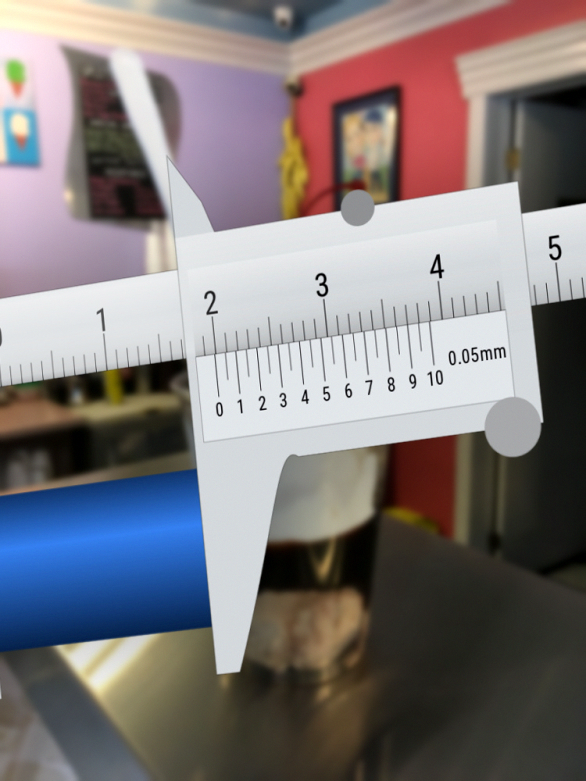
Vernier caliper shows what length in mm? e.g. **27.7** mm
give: **19.9** mm
